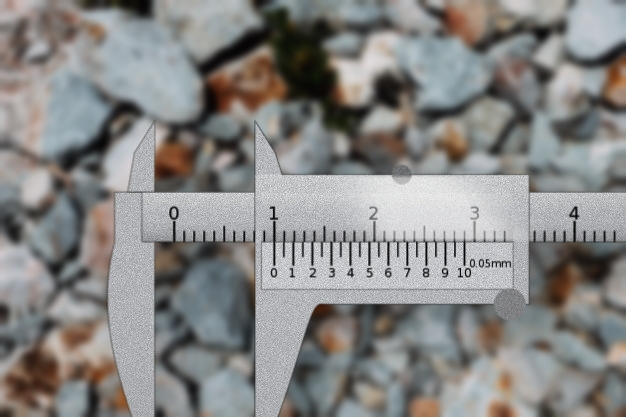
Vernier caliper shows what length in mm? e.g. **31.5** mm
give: **10.0** mm
